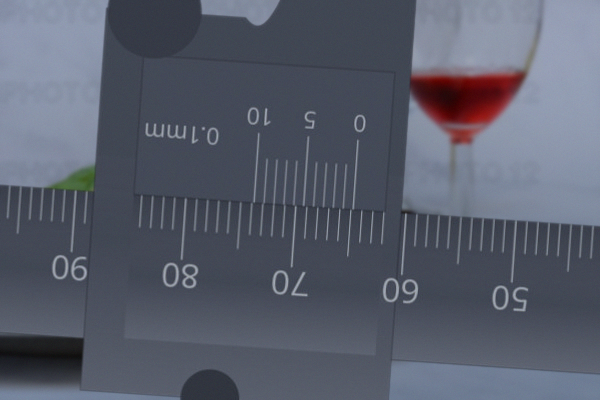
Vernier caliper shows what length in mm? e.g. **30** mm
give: **64.8** mm
